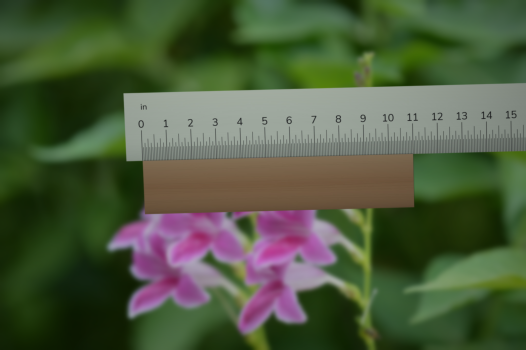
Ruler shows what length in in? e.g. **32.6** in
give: **11** in
